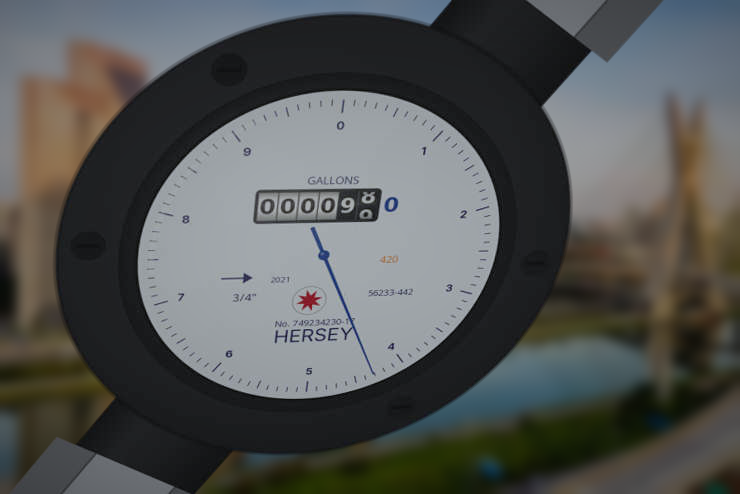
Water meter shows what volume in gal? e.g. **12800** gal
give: **984.3** gal
